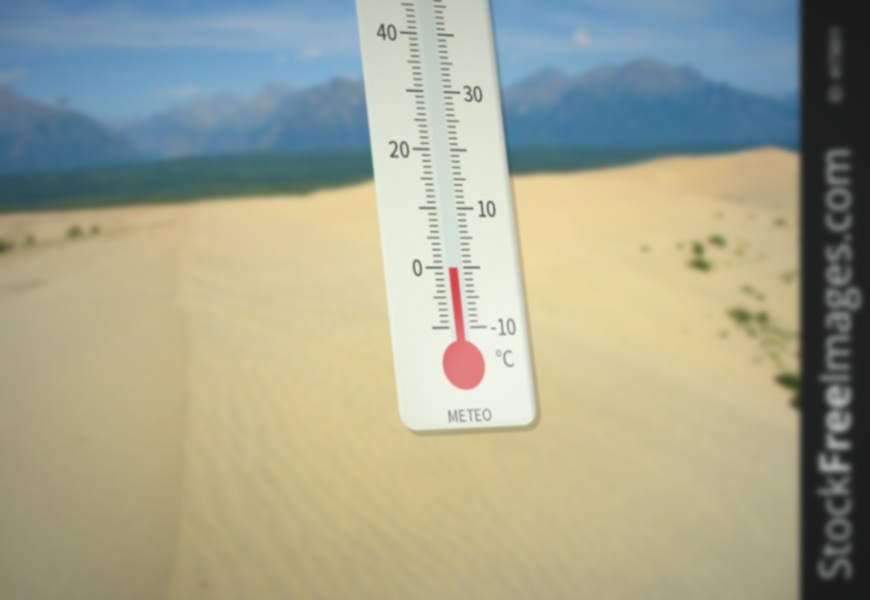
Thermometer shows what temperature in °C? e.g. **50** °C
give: **0** °C
